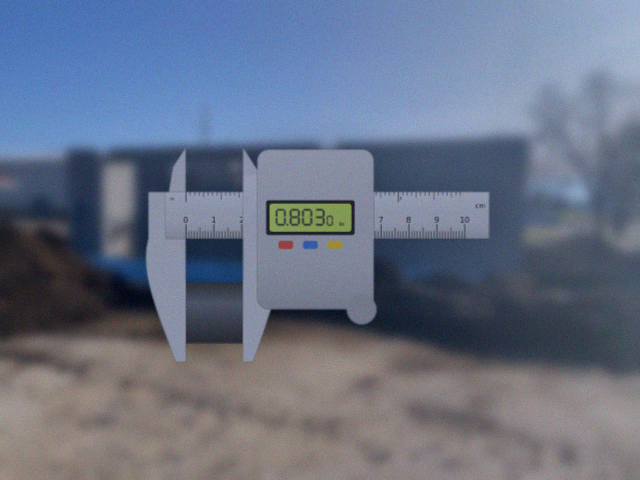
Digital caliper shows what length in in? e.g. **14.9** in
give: **0.8030** in
